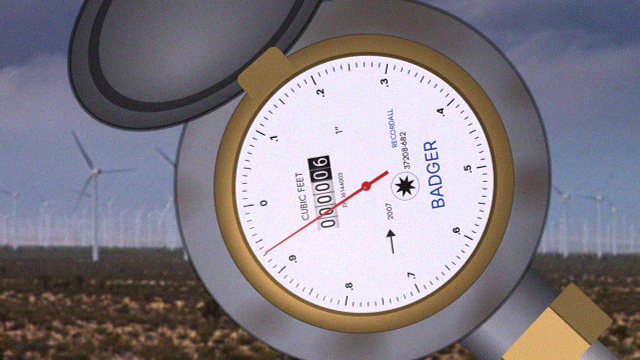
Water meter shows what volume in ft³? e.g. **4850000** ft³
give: **5.93** ft³
